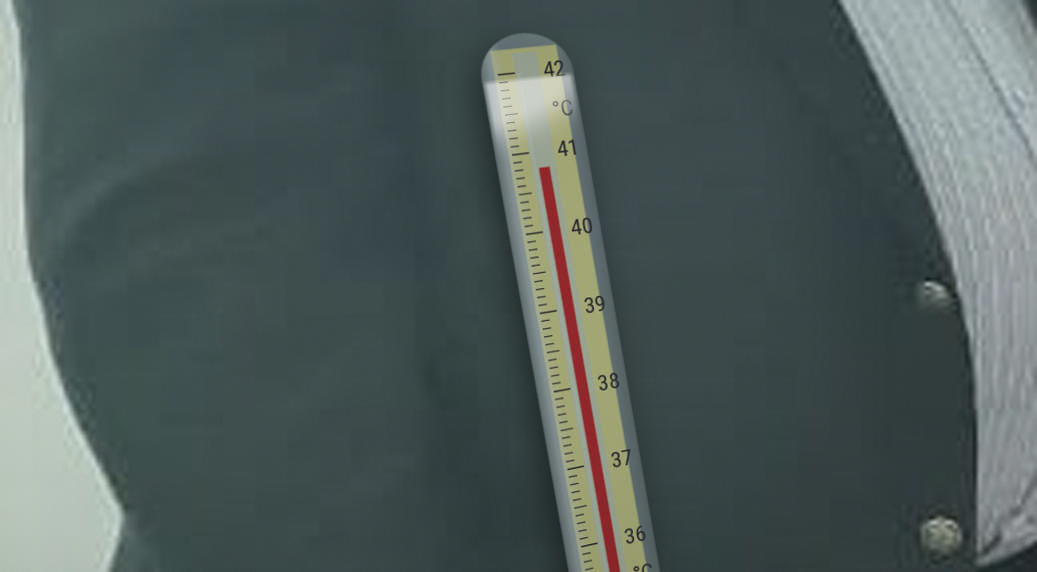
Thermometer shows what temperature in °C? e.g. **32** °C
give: **40.8** °C
